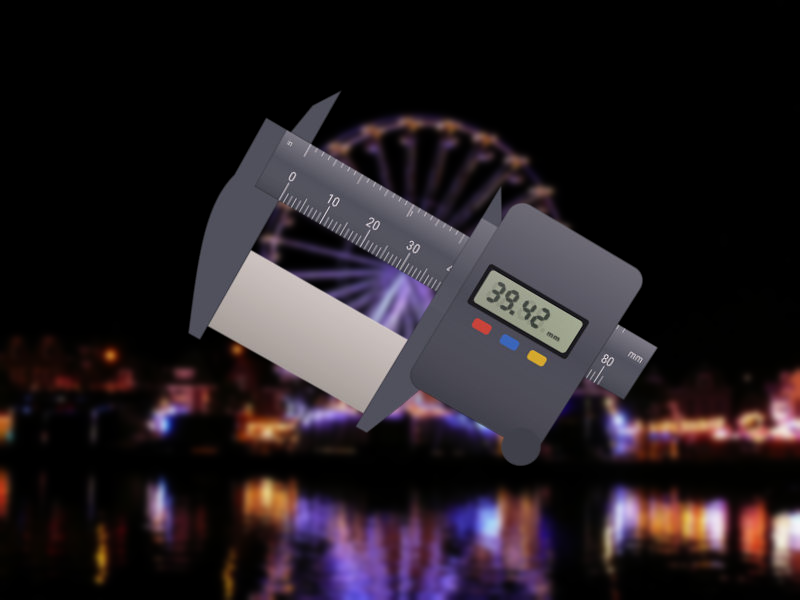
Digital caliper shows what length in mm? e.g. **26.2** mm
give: **39.42** mm
